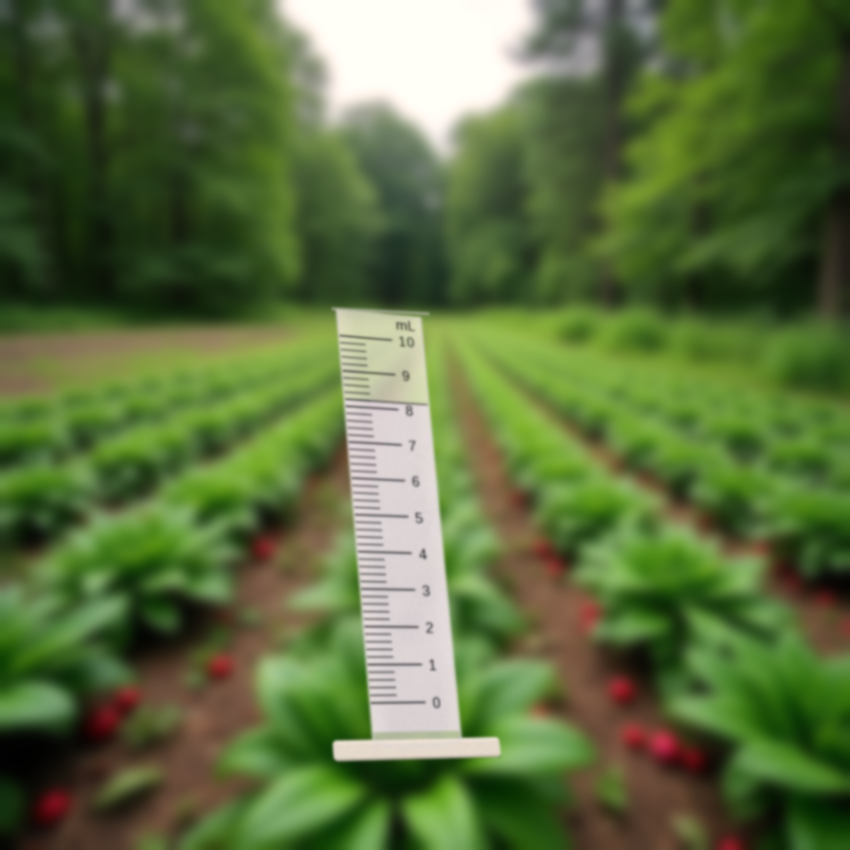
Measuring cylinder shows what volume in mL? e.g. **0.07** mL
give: **8.2** mL
